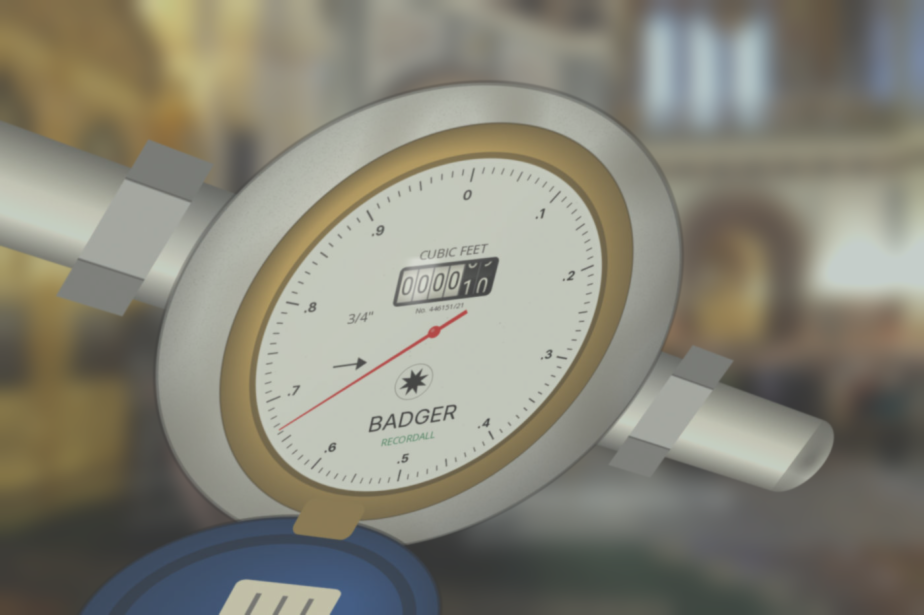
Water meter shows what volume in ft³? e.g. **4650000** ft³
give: **9.66** ft³
